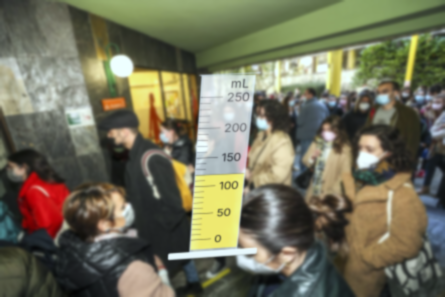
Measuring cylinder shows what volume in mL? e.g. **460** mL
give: **120** mL
